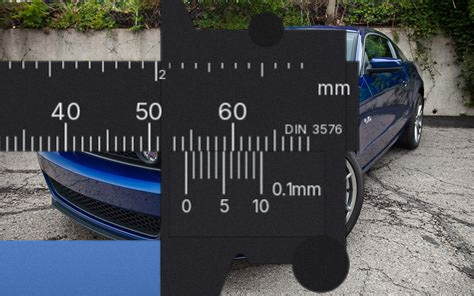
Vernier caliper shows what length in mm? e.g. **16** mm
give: **54.4** mm
